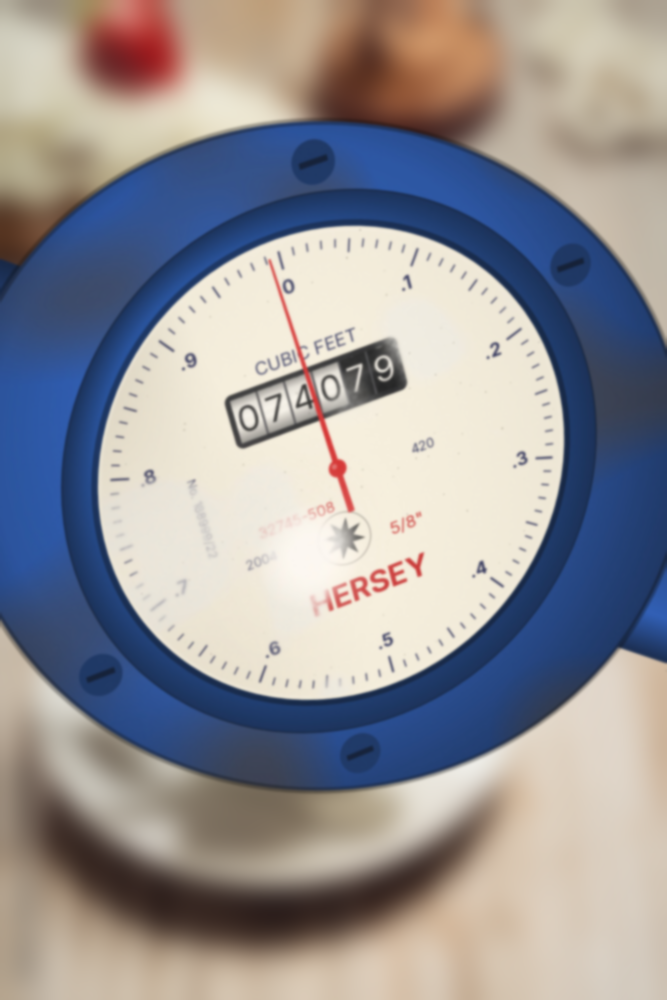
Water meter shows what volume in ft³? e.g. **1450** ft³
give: **74078.99** ft³
